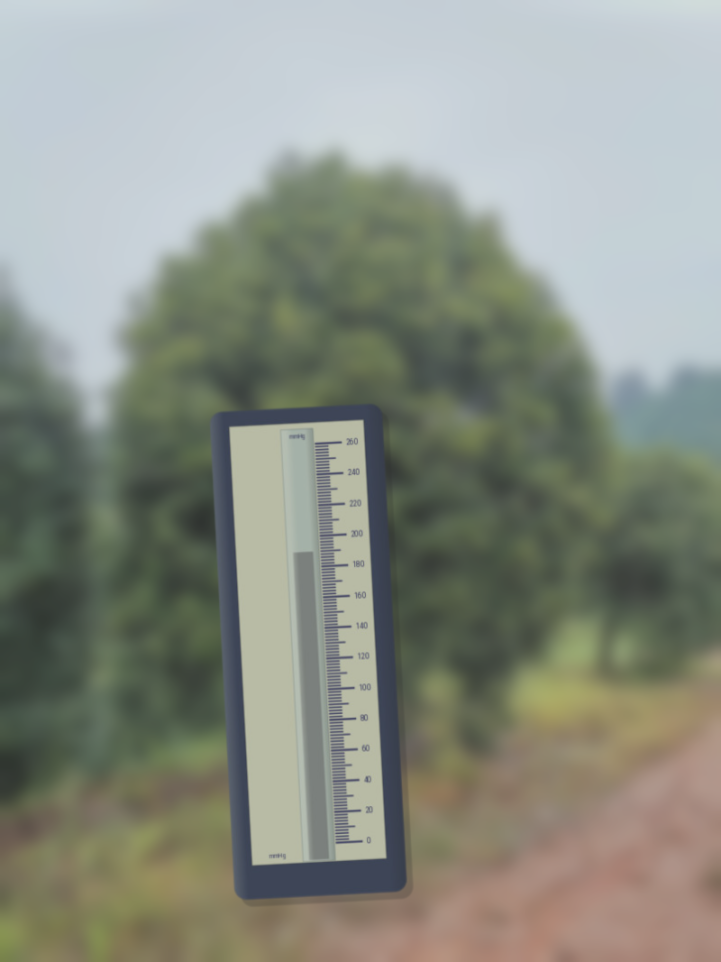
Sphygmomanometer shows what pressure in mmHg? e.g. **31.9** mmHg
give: **190** mmHg
